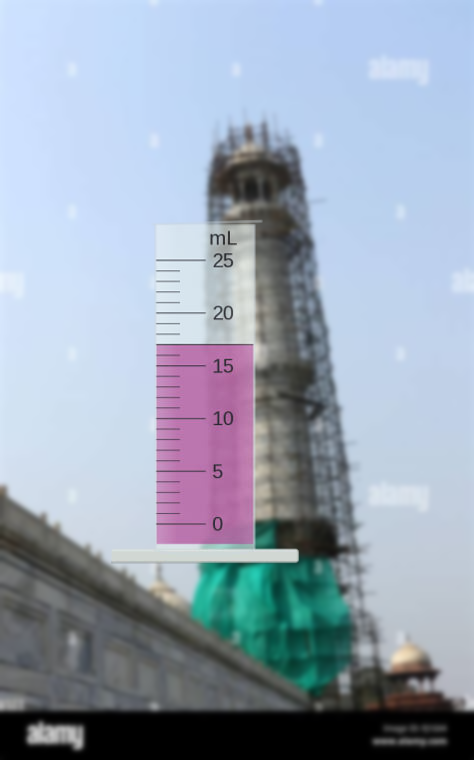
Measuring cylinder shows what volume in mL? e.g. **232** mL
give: **17** mL
